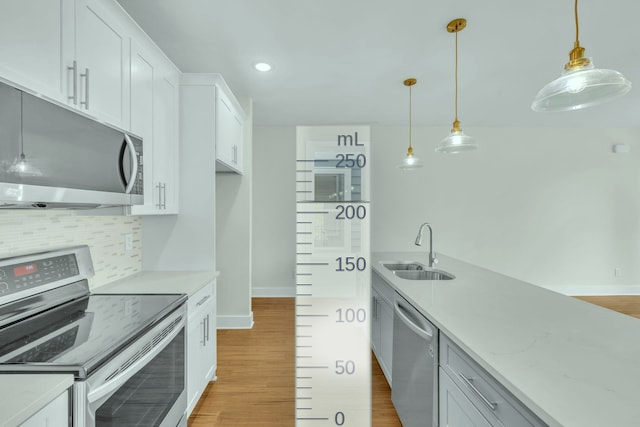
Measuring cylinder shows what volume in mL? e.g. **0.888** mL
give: **210** mL
